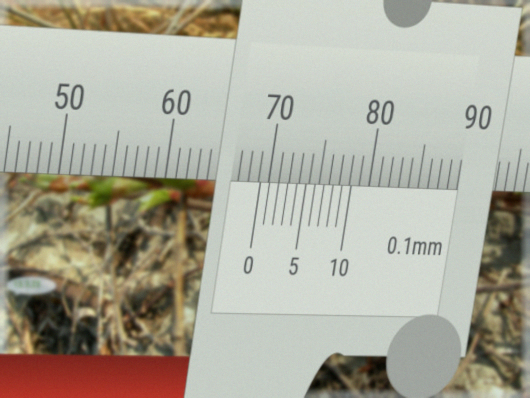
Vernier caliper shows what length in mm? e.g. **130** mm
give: **69.2** mm
